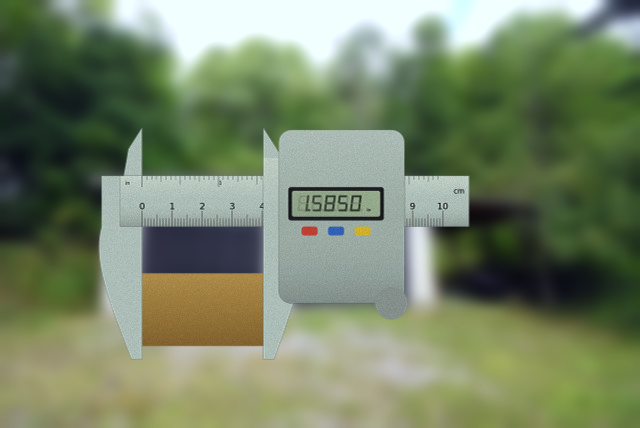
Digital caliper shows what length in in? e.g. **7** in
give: **1.5850** in
